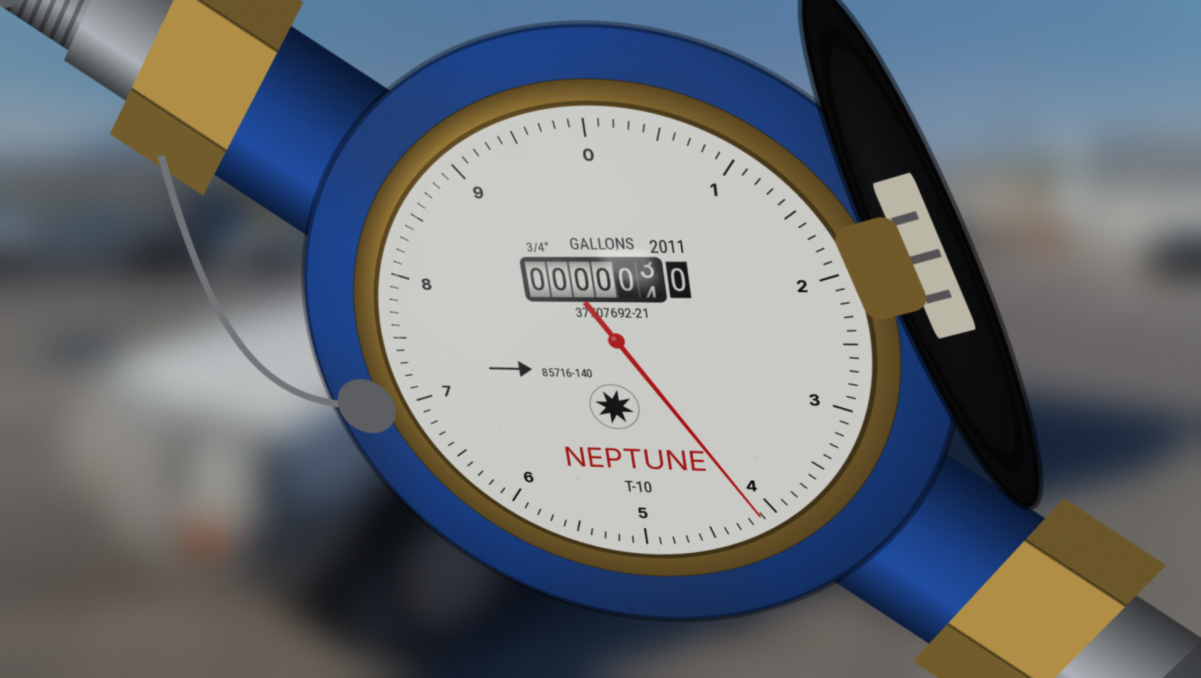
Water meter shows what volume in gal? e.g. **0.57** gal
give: **34.1** gal
